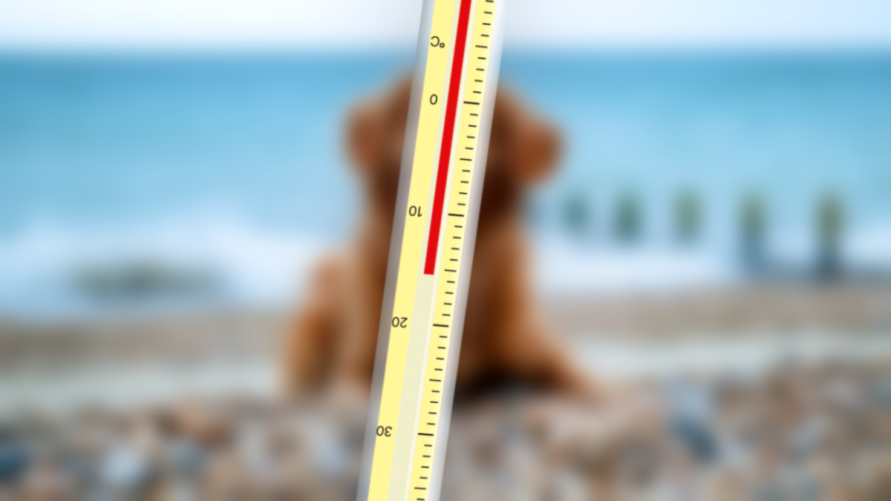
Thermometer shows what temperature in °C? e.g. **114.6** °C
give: **15.5** °C
